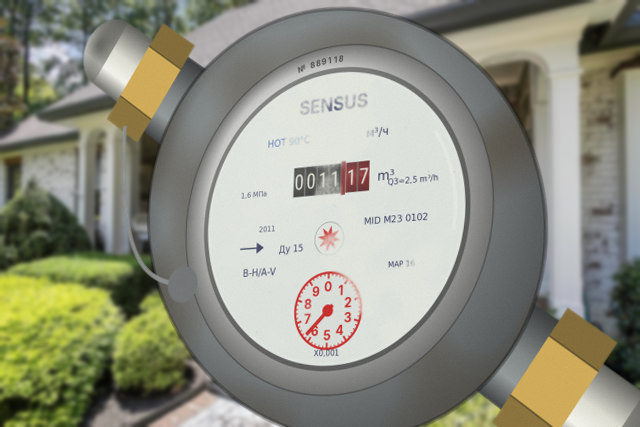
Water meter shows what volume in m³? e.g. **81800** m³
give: **11.176** m³
